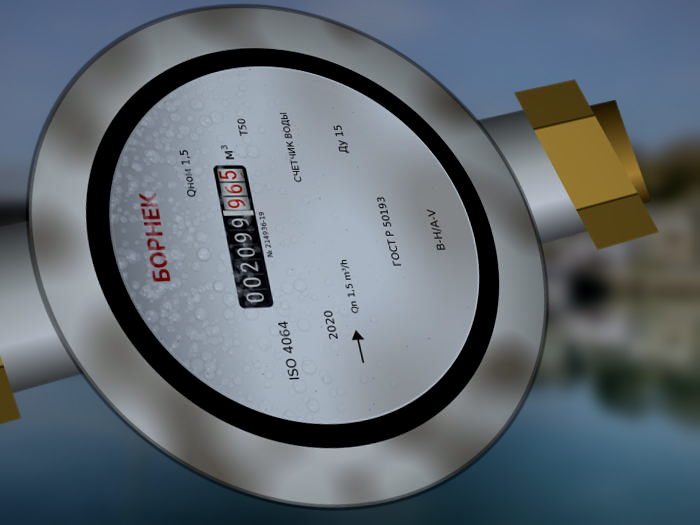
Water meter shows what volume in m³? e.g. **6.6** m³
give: **2099.965** m³
